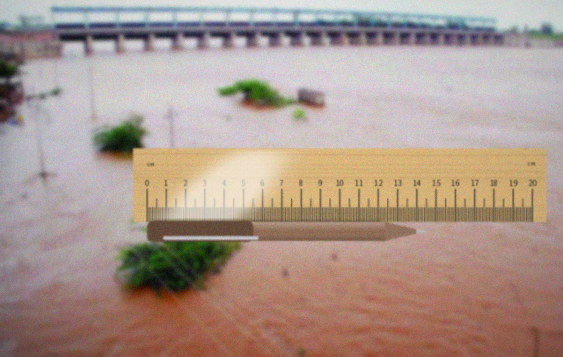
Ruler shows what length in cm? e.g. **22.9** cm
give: **14.5** cm
